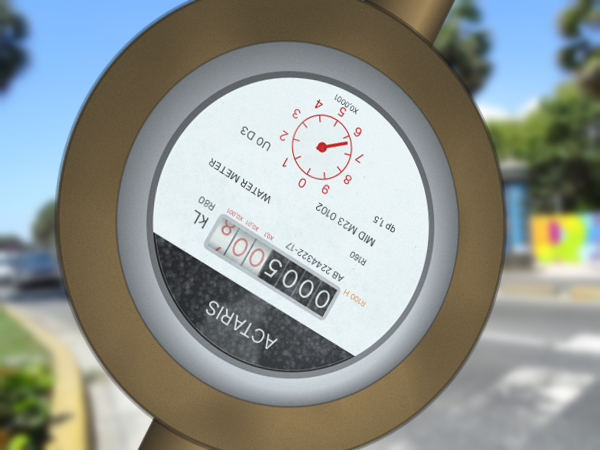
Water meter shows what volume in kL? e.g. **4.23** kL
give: **5.0076** kL
